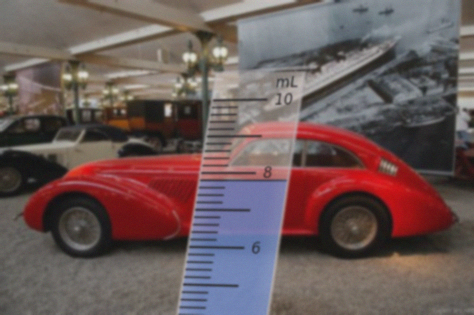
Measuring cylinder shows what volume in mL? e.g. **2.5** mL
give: **7.8** mL
